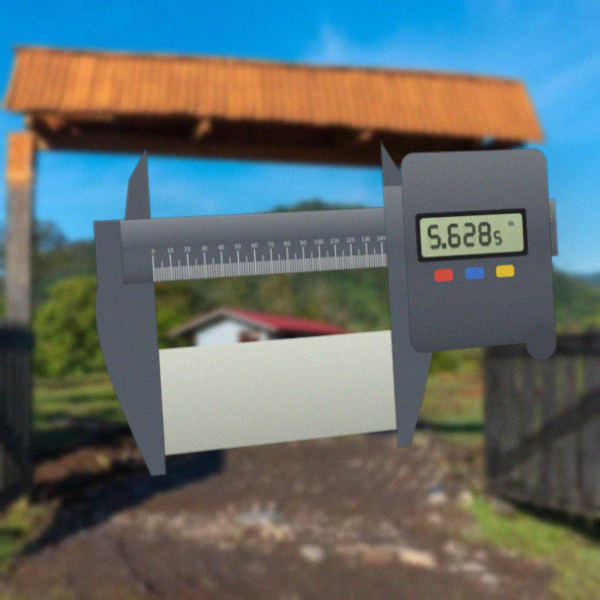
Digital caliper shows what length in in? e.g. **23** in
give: **5.6285** in
